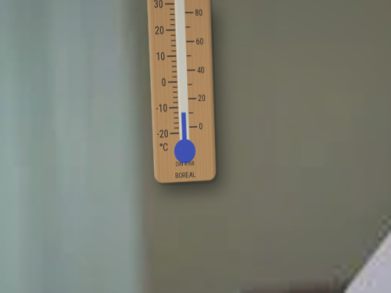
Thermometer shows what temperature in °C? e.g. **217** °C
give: **-12** °C
